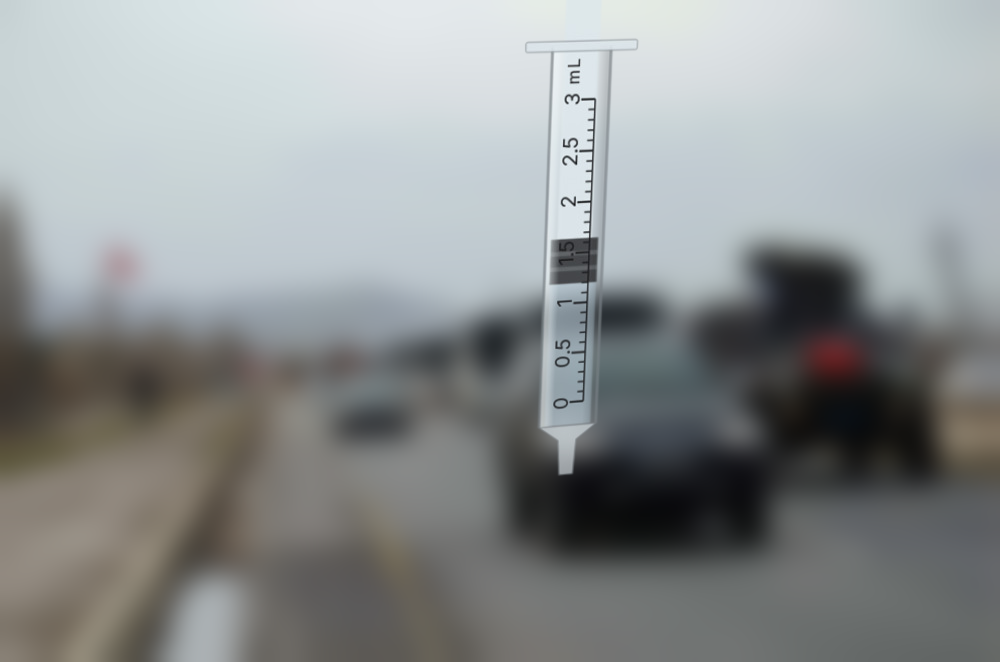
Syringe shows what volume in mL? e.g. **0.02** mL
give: **1.2** mL
